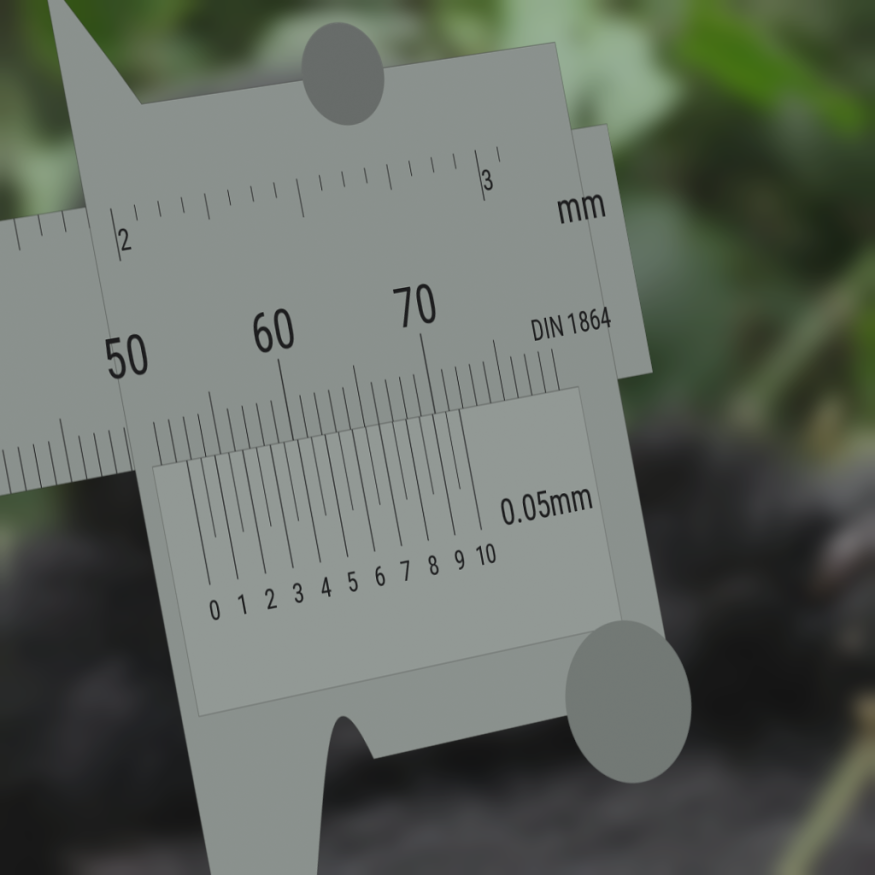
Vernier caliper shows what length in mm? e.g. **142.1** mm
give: **52.7** mm
